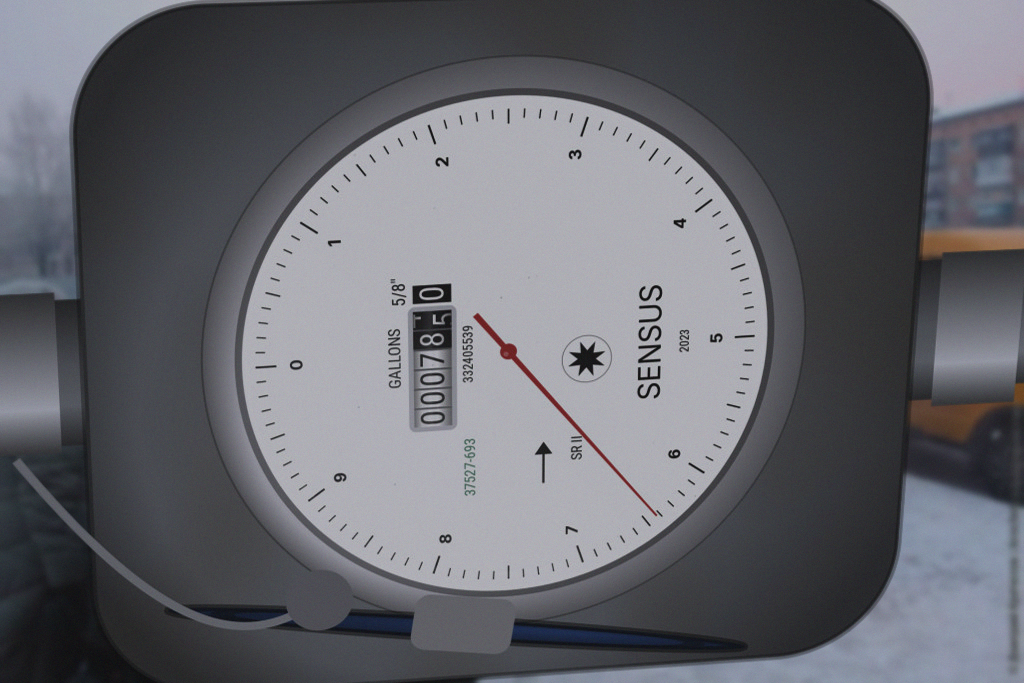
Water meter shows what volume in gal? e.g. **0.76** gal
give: **7846.4** gal
